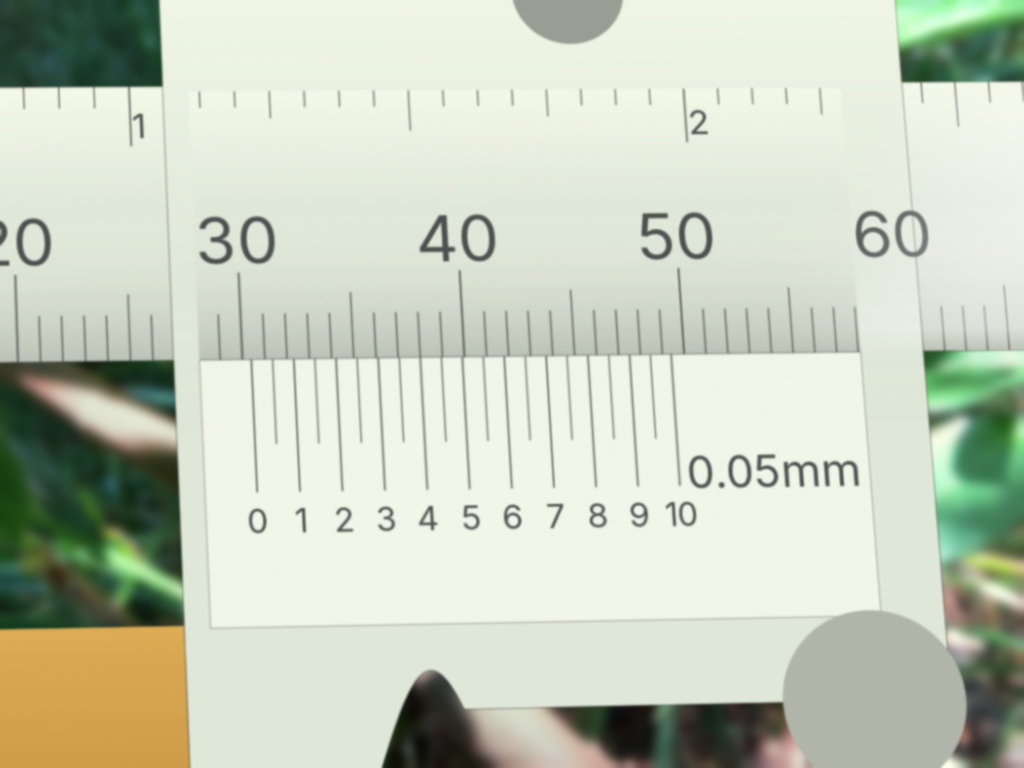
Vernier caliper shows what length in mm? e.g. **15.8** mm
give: **30.4** mm
